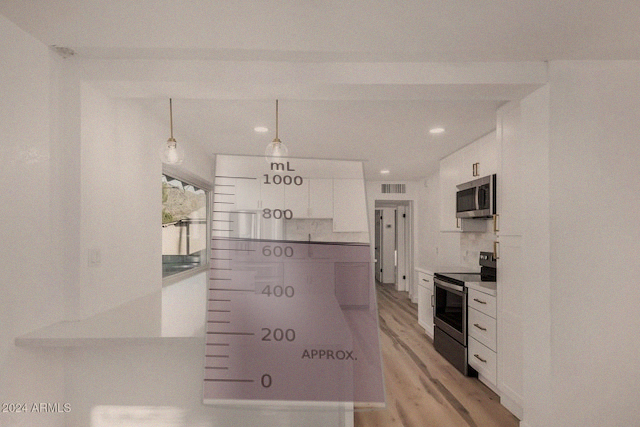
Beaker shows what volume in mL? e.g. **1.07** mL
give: **650** mL
